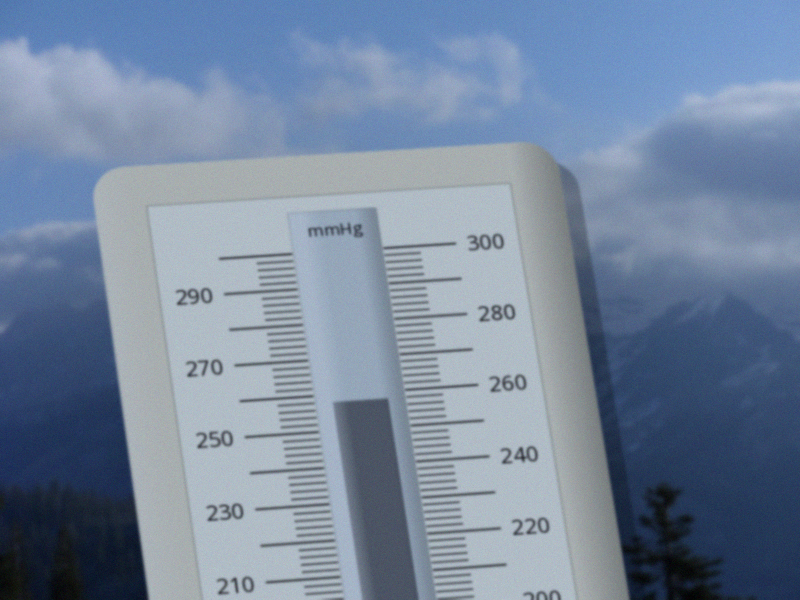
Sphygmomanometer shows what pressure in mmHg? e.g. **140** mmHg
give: **258** mmHg
